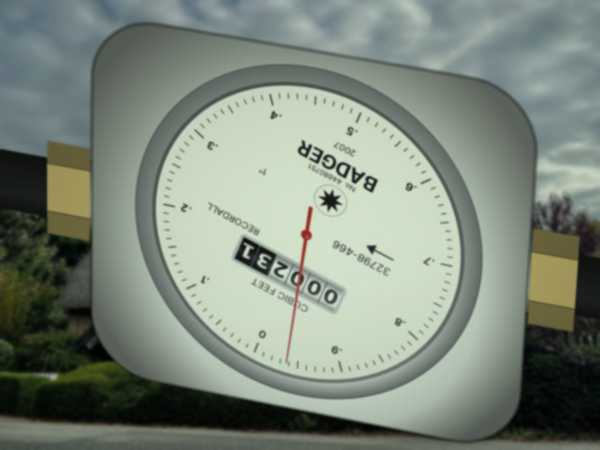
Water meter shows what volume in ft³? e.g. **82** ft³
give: **230.96** ft³
